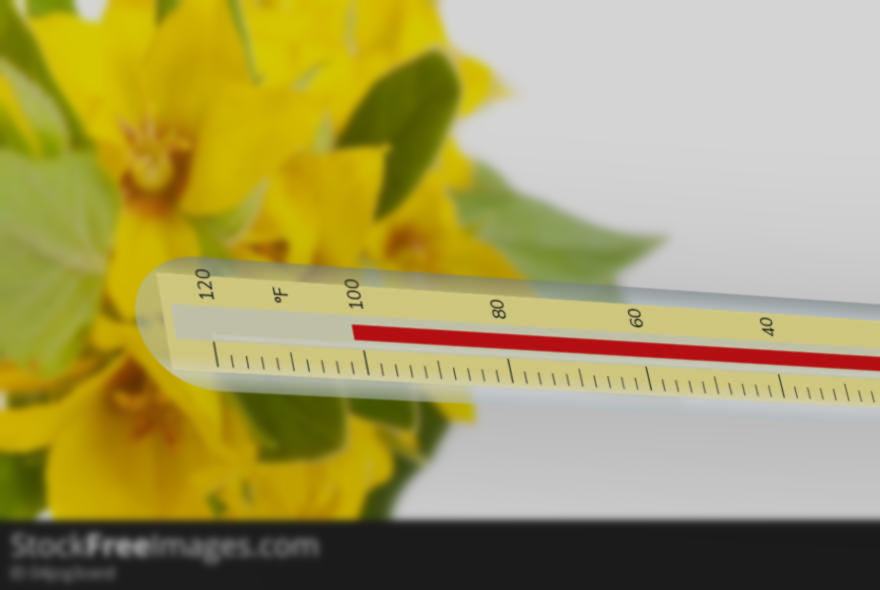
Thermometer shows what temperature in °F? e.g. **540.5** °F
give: **101** °F
